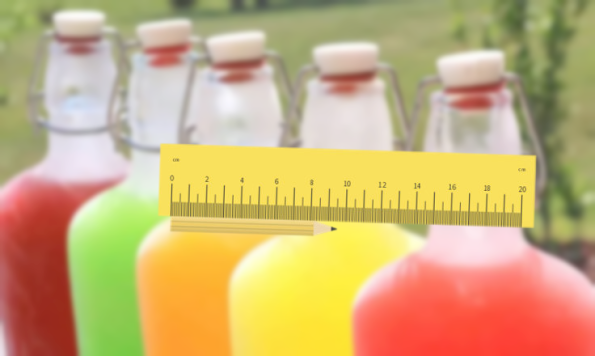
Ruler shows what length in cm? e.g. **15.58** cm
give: **9.5** cm
